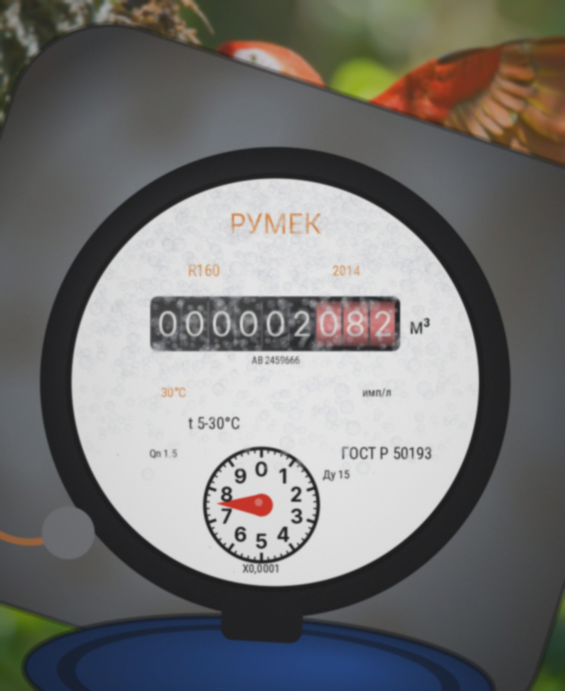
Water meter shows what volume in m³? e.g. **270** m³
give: **2.0827** m³
